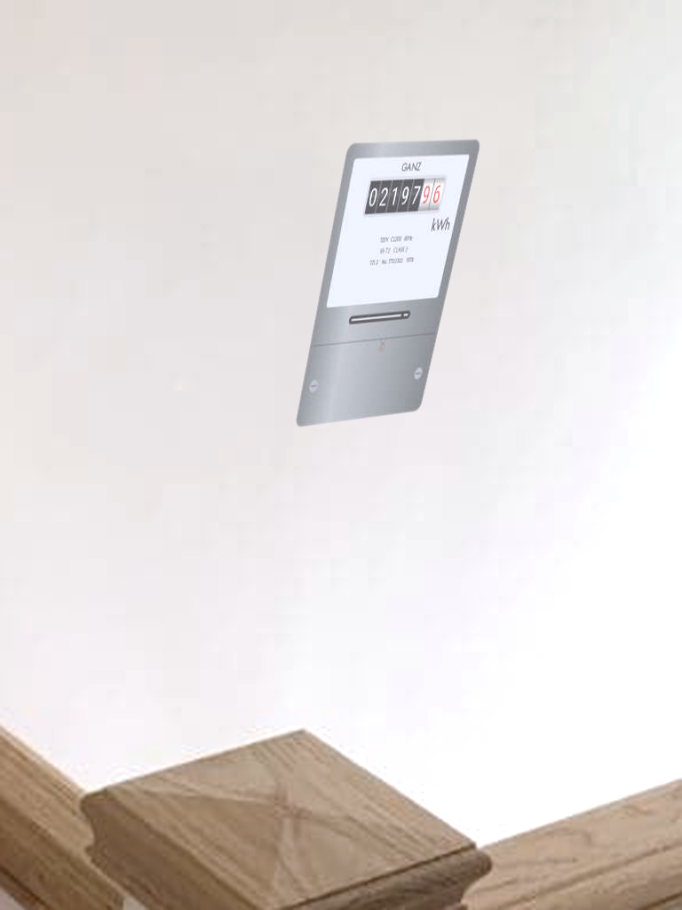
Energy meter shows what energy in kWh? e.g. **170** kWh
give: **2197.96** kWh
